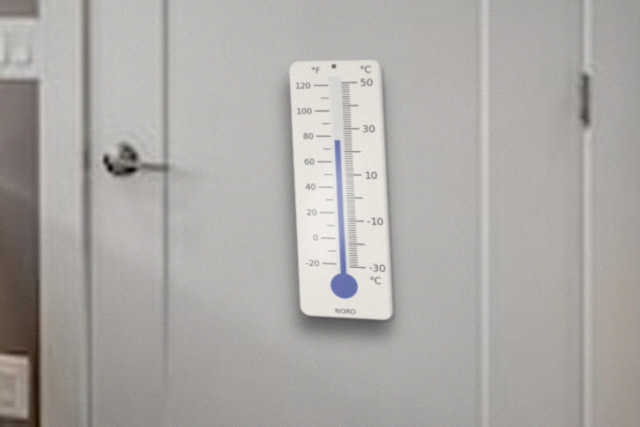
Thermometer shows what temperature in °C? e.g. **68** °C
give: **25** °C
